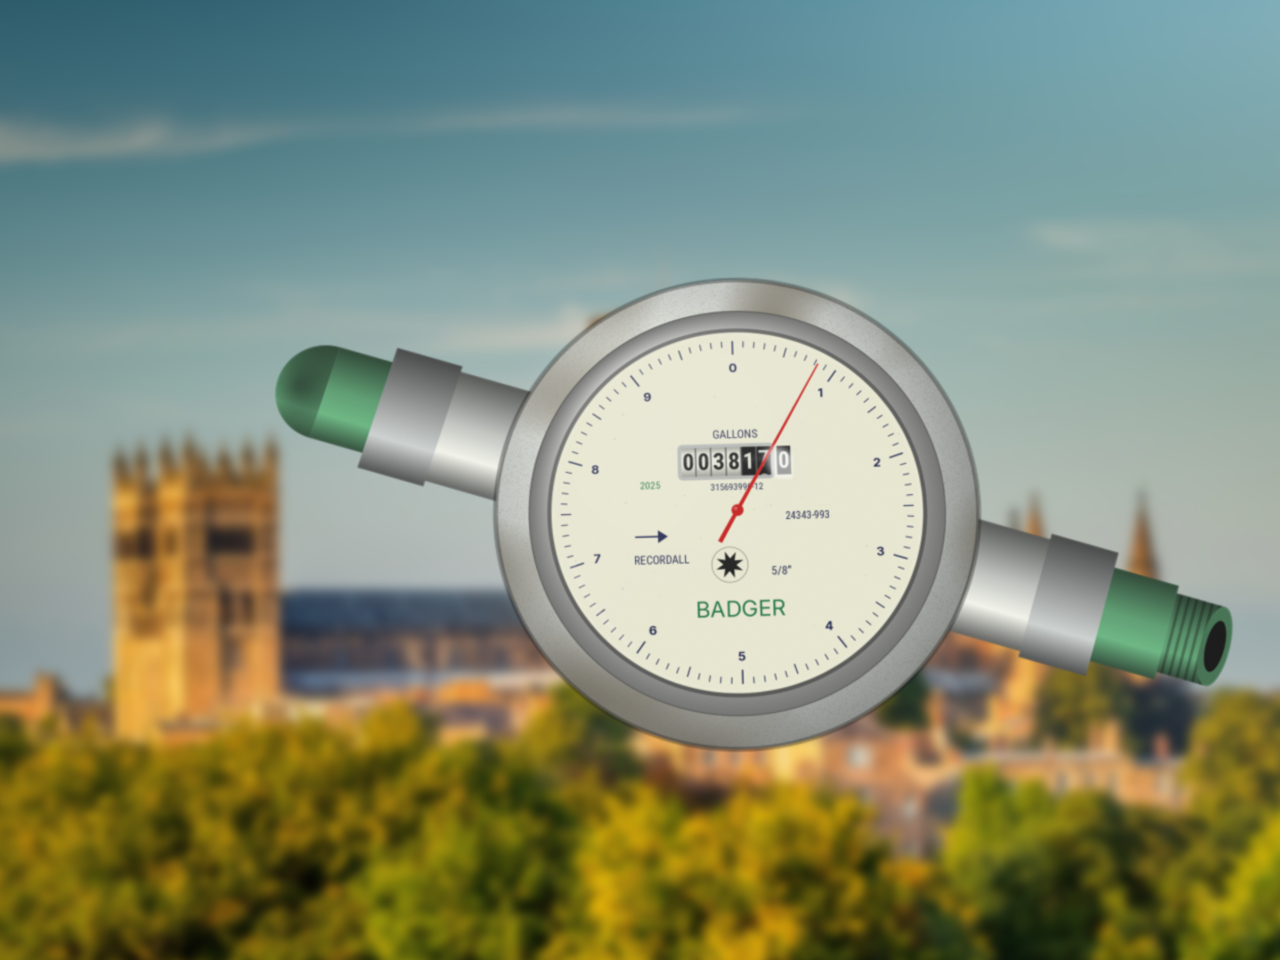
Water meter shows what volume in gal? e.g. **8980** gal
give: **38170.8** gal
